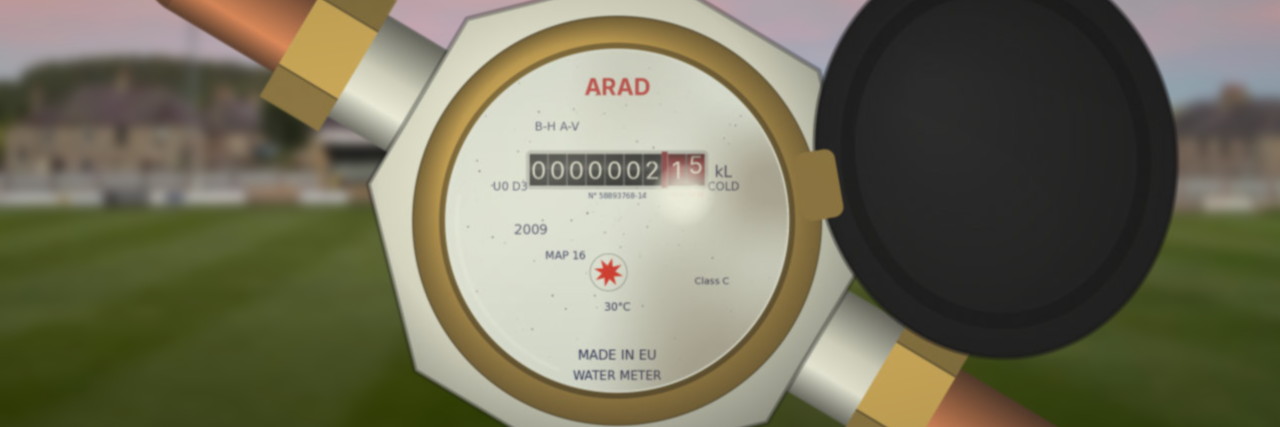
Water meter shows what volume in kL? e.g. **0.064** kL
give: **2.15** kL
